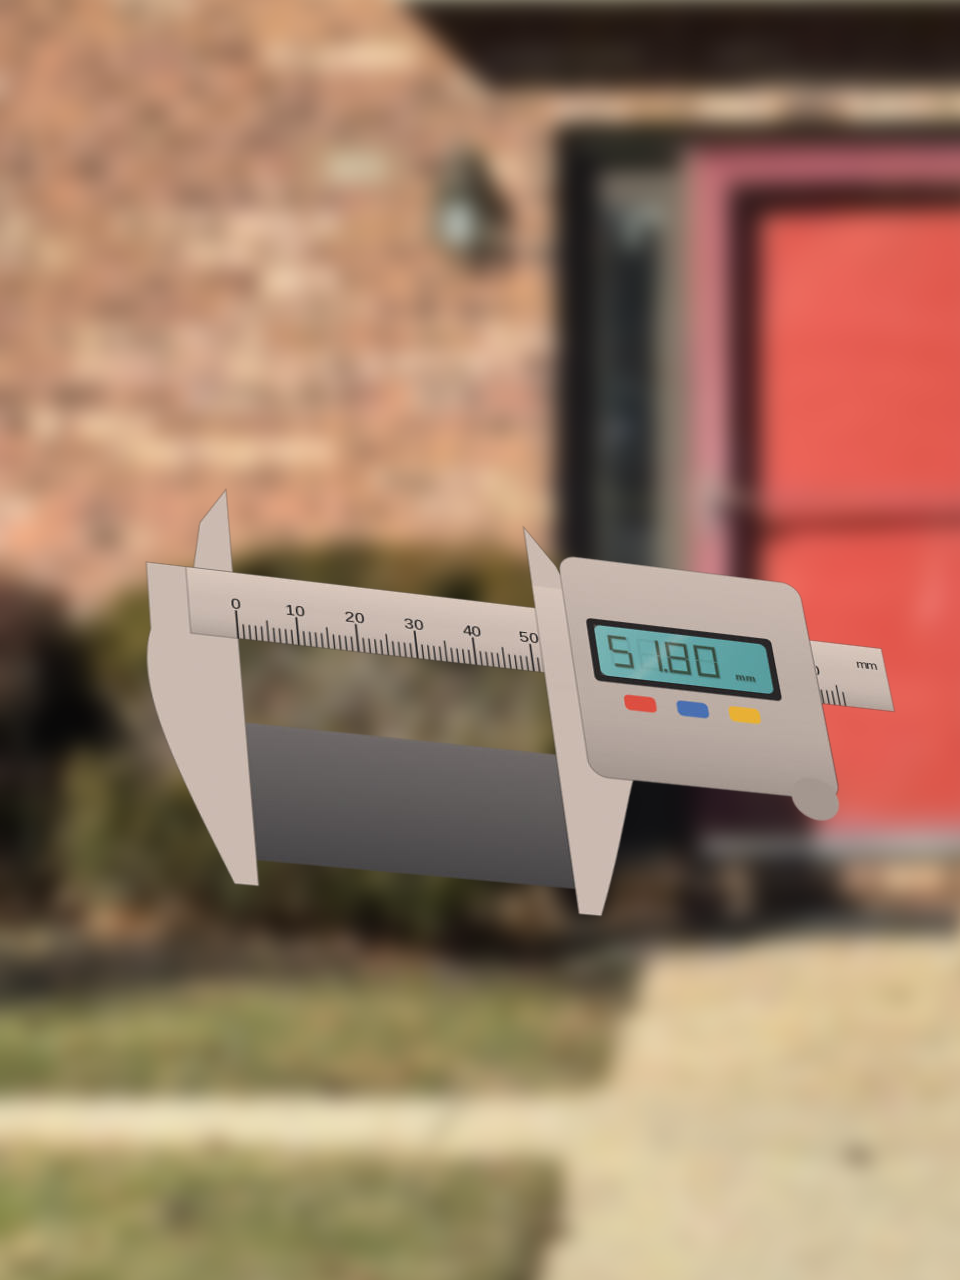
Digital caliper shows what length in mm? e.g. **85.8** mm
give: **51.80** mm
